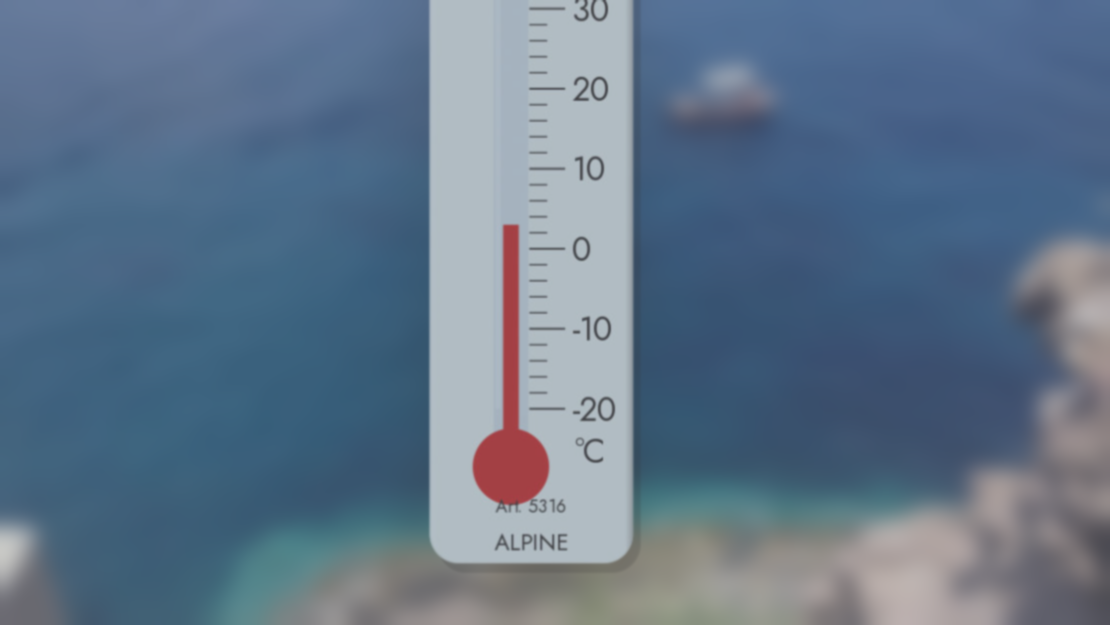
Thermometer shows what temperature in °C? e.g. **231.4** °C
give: **3** °C
